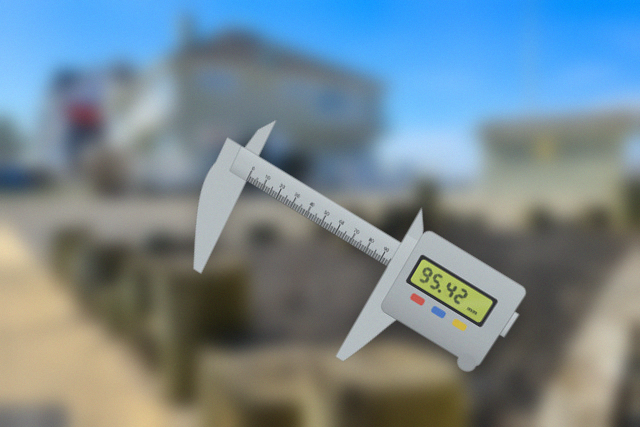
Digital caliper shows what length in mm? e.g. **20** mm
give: **95.42** mm
